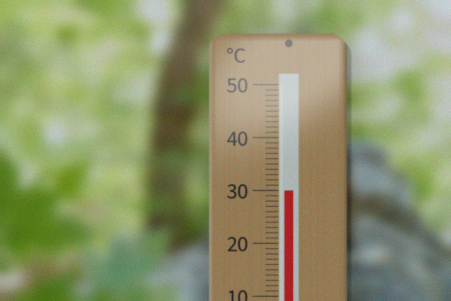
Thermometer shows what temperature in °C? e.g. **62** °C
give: **30** °C
